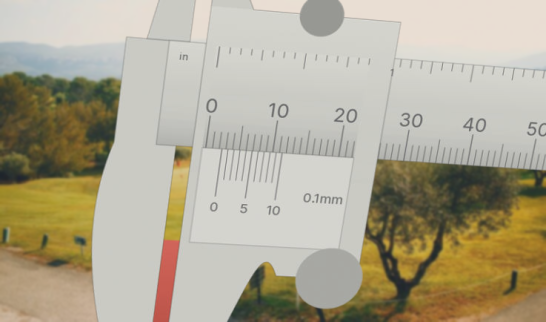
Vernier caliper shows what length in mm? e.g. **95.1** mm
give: **2.4** mm
